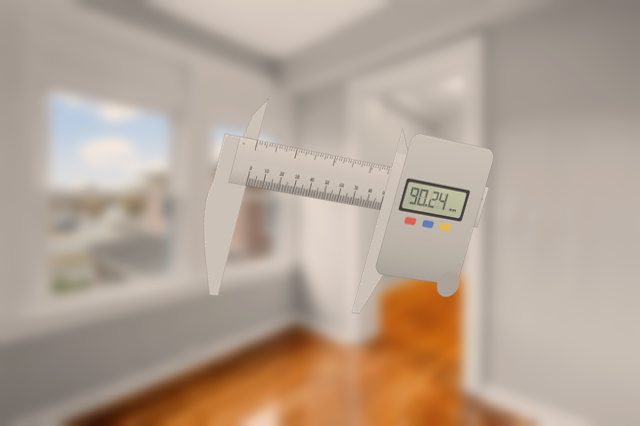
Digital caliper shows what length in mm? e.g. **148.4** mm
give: **90.24** mm
